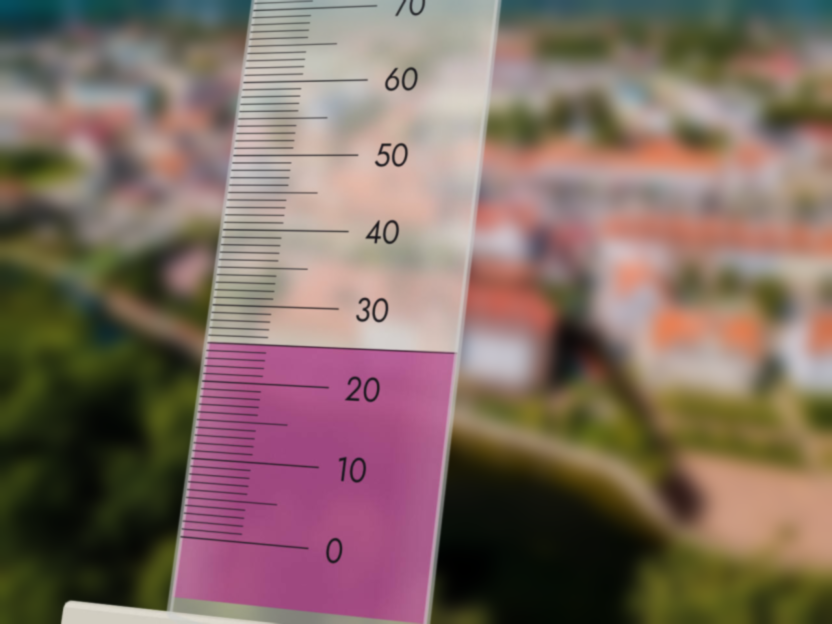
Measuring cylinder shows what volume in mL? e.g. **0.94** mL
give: **25** mL
